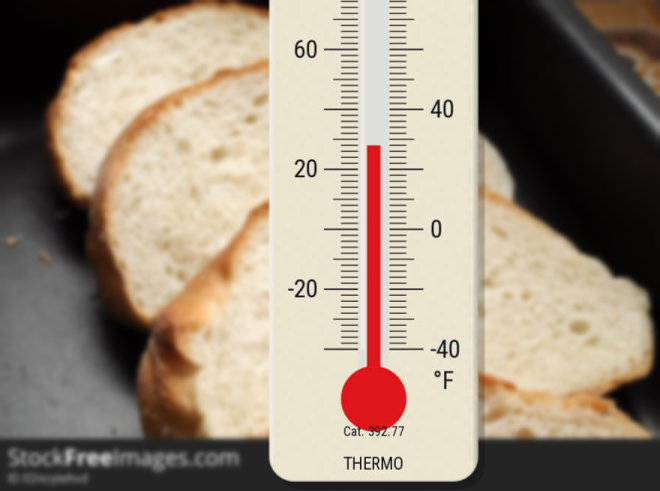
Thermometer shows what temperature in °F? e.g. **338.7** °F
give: **28** °F
